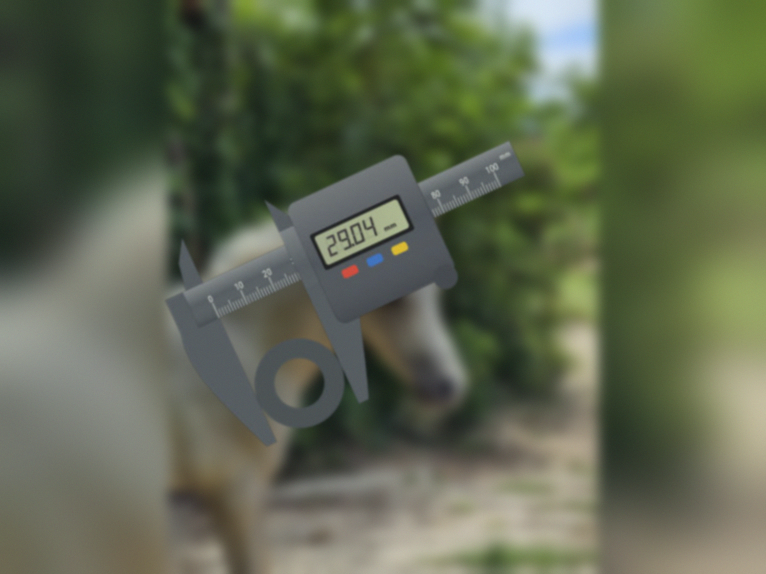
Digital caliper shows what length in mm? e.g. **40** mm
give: **29.04** mm
